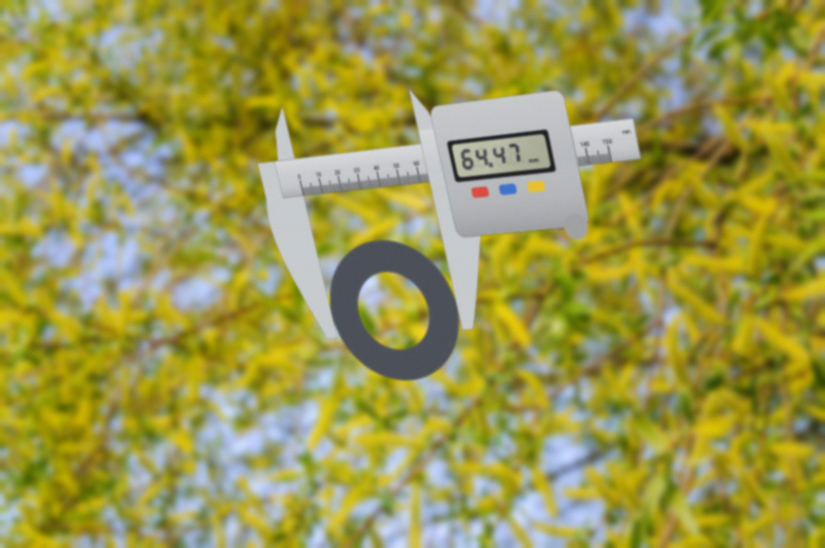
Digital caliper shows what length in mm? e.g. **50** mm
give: **64.47** mm
